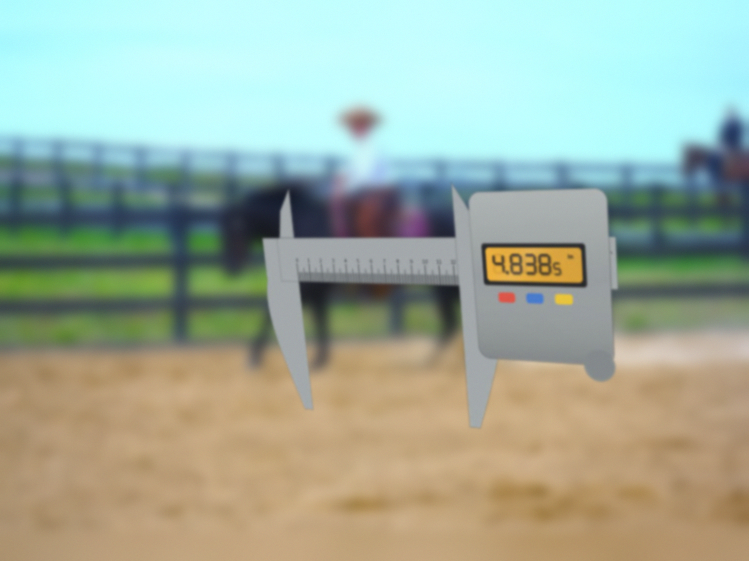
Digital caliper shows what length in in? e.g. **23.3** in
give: **4.8385** in
